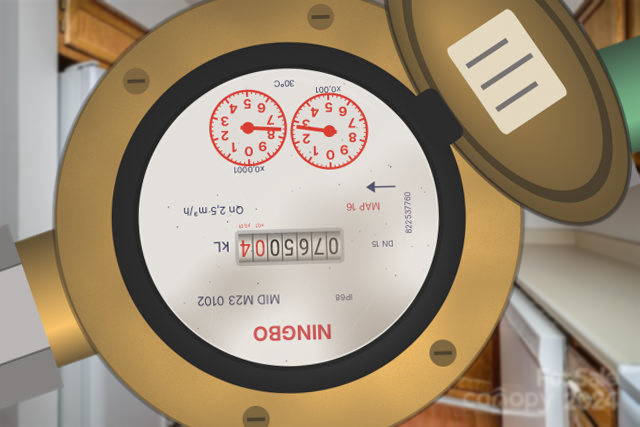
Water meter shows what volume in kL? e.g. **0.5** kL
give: **7650.0427** kL
